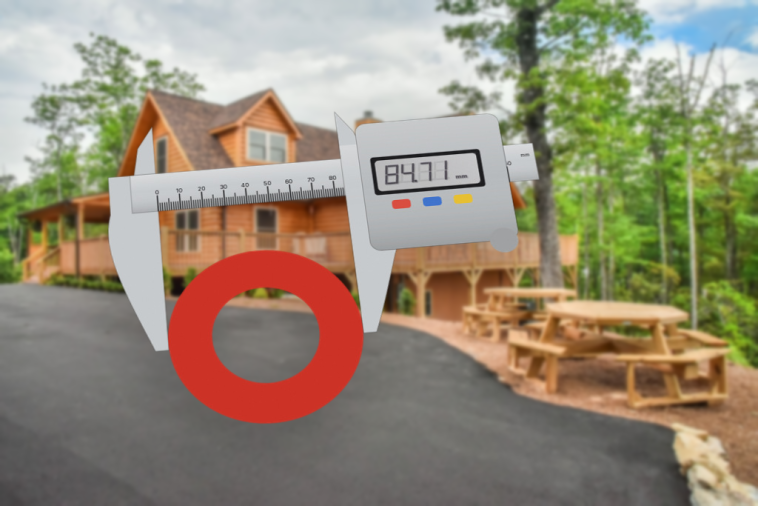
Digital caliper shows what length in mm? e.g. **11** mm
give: **84.71** mm
